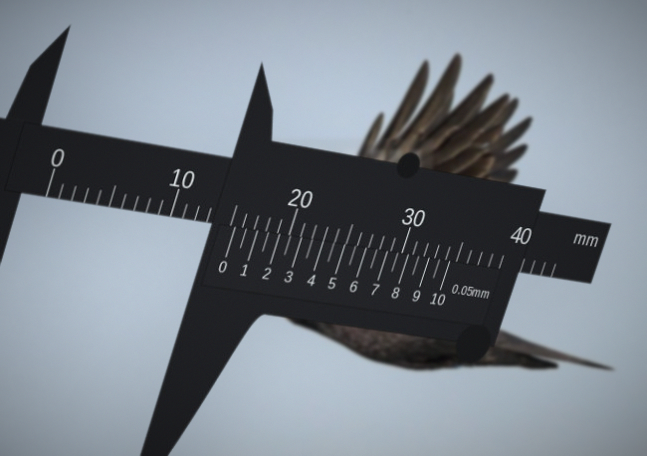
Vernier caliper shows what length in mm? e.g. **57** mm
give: **15.4** mm
